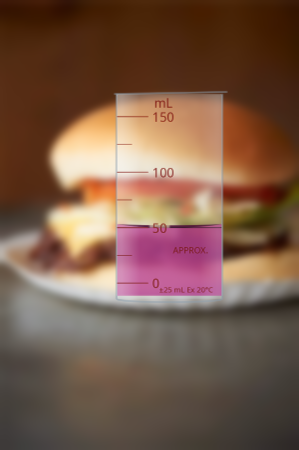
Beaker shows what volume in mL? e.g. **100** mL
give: **50** mL
